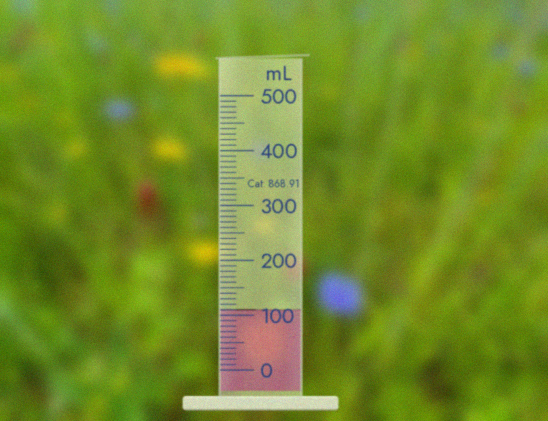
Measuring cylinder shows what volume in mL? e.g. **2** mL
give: **110** mL
